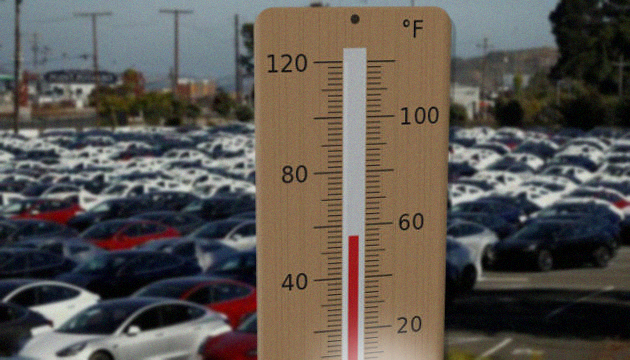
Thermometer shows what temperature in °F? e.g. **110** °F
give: **56** °F
